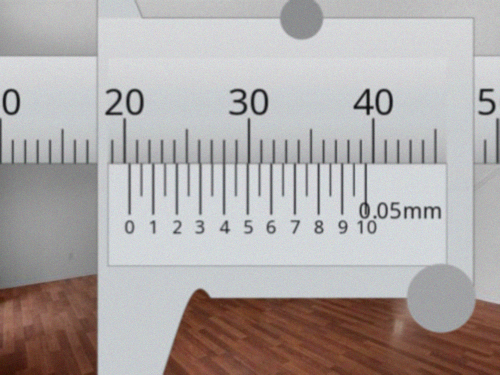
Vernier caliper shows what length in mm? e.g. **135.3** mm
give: **20.4** mm
